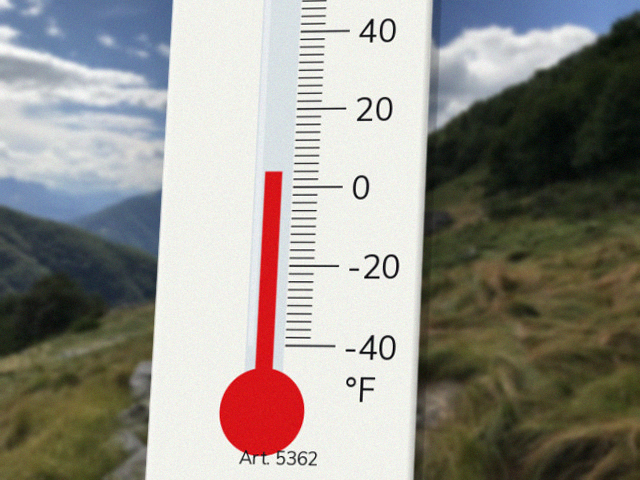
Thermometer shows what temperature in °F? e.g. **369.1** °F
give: **4** °F
